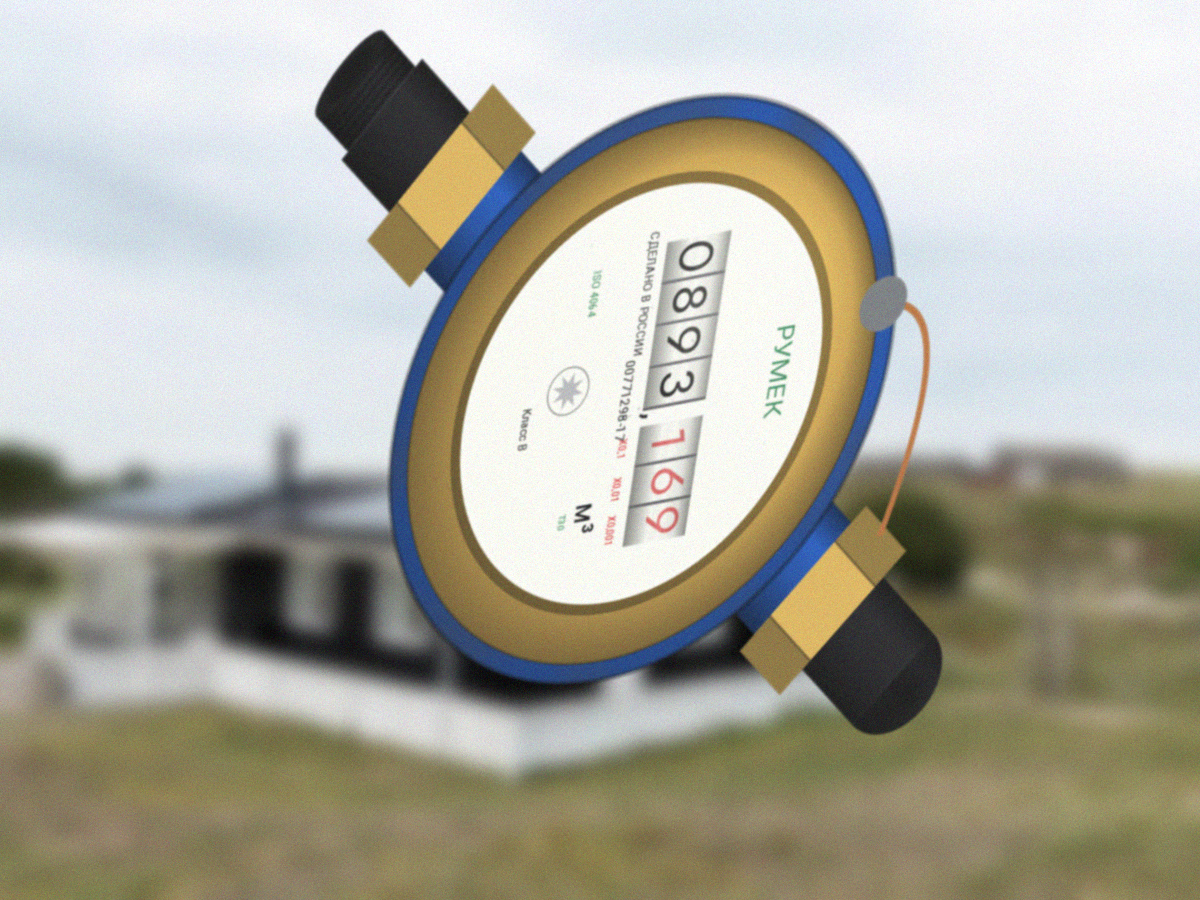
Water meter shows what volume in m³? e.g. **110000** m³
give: **893.169** m³
